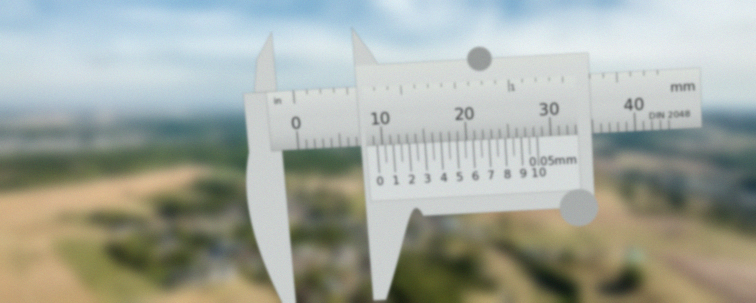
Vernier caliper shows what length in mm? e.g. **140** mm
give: **9.4** mm
